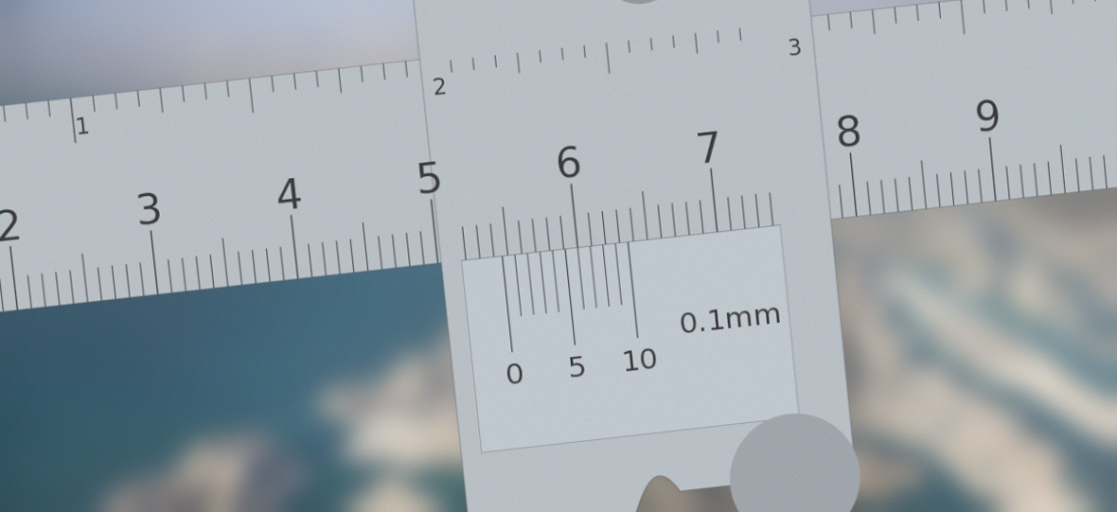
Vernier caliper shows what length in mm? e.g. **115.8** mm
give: **54.6** mm
